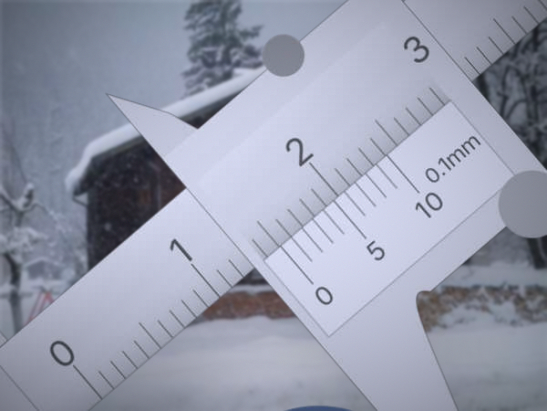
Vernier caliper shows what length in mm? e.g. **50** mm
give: **15.1** mm
